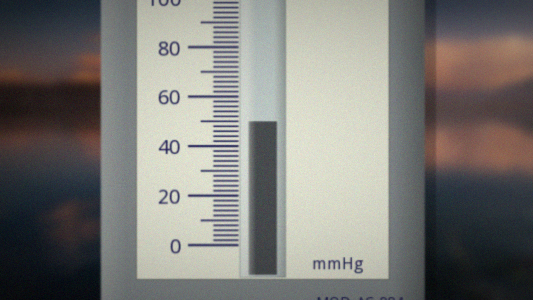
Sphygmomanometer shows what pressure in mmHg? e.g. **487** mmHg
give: **50** mmHg
